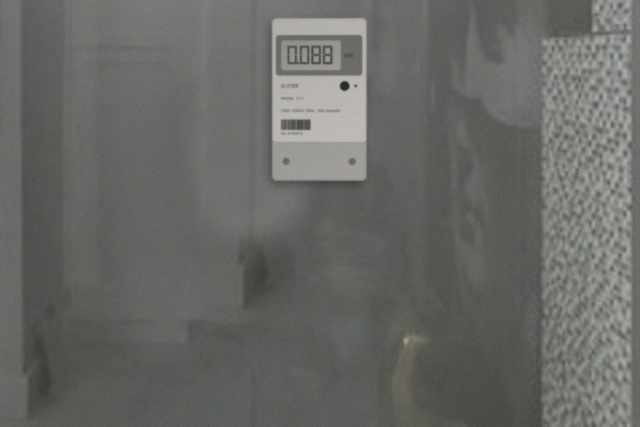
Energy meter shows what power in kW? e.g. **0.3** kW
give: **0.088** kW
